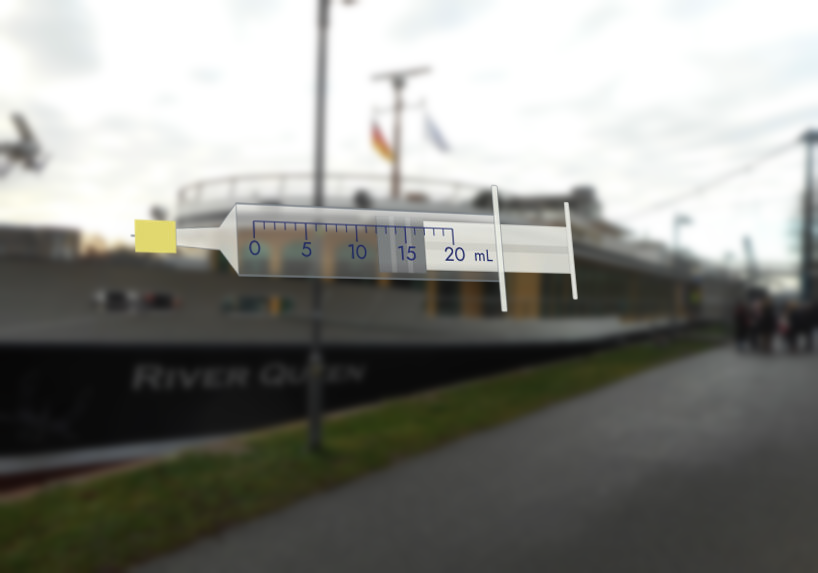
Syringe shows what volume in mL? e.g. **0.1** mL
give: **12** mL
